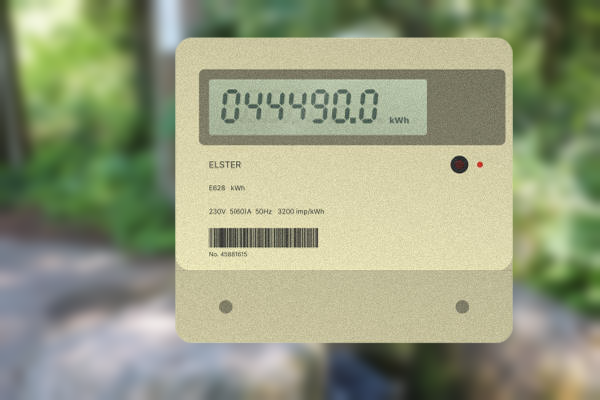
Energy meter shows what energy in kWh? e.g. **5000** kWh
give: **44490.0** kWh
